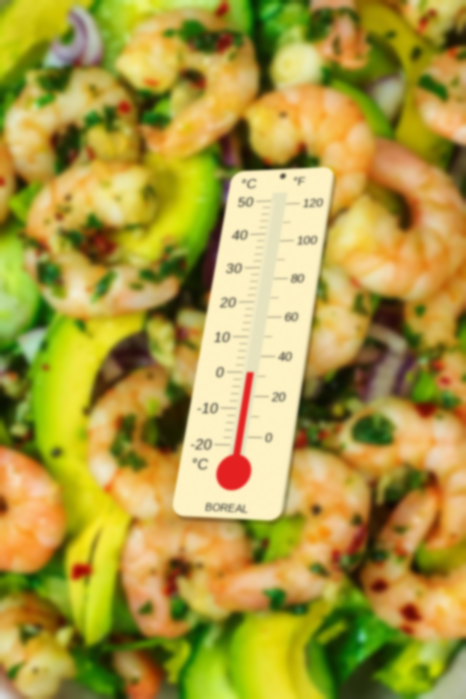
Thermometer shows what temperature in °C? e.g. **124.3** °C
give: **0** °C
